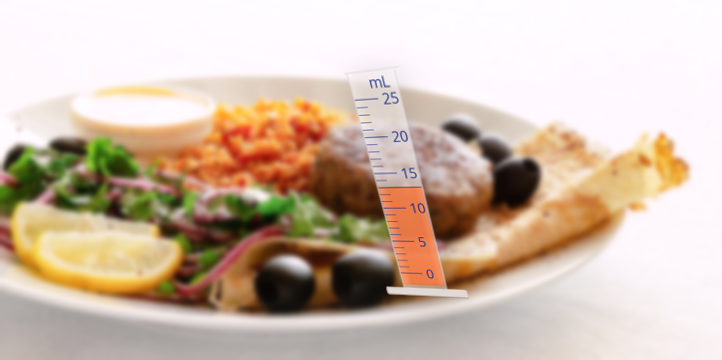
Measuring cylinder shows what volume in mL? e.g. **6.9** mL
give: **13** mL
